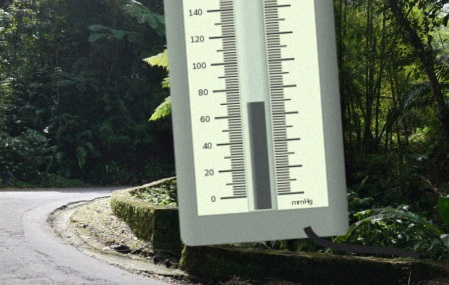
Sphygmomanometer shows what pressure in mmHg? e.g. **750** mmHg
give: **70** mmHg
